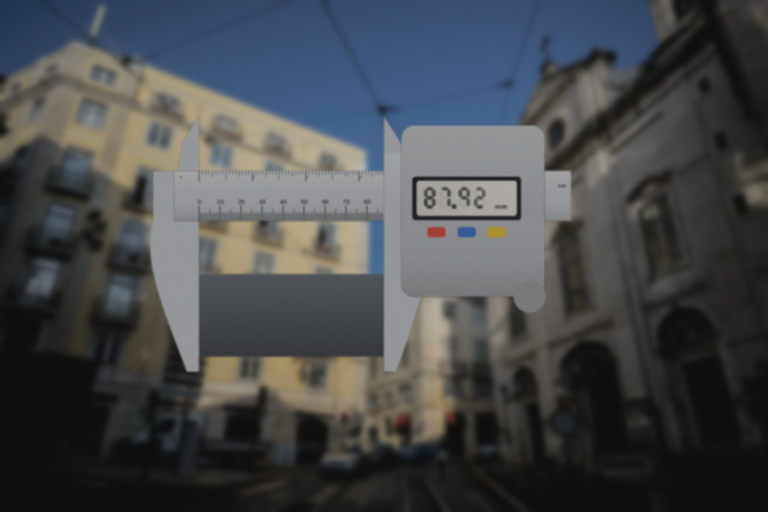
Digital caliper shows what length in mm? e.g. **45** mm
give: **87.92** mm
